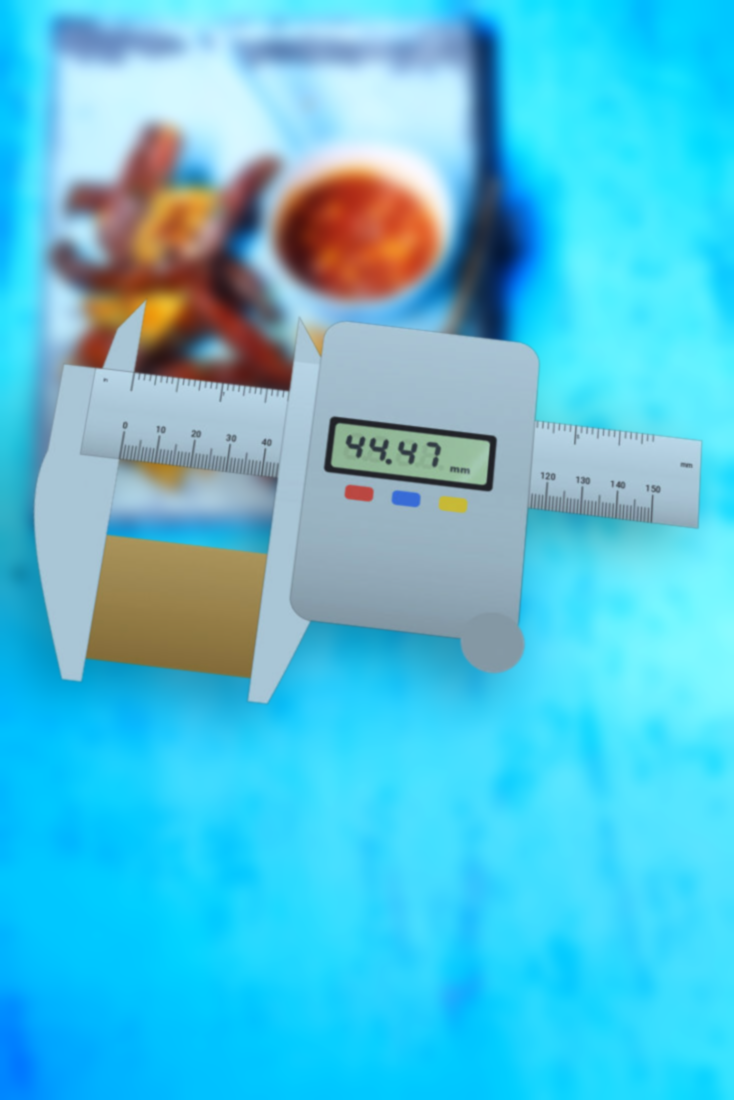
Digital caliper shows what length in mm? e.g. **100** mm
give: **44.47** mm
